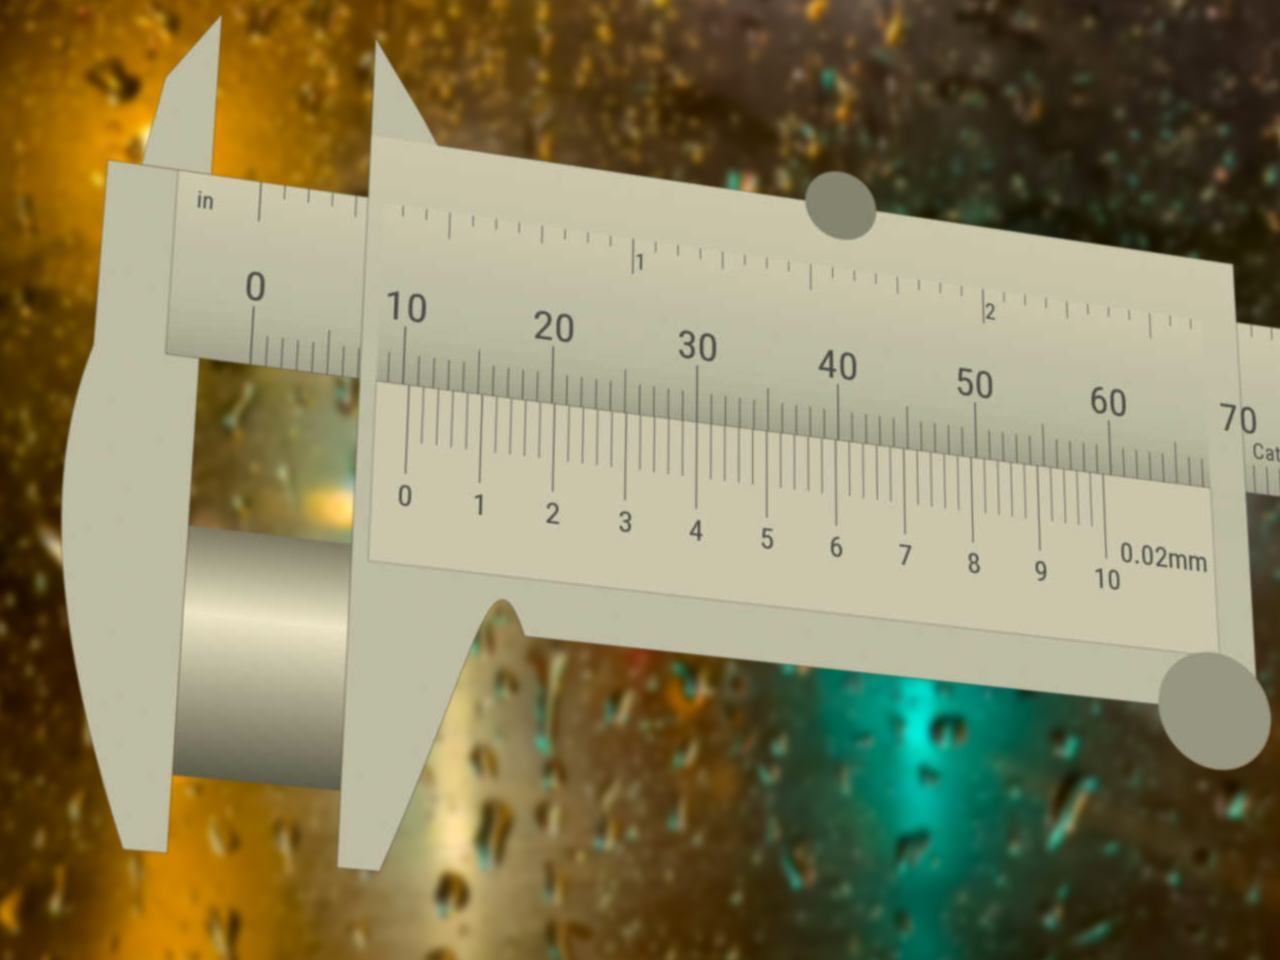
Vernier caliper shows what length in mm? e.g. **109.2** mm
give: **10.4** mm
